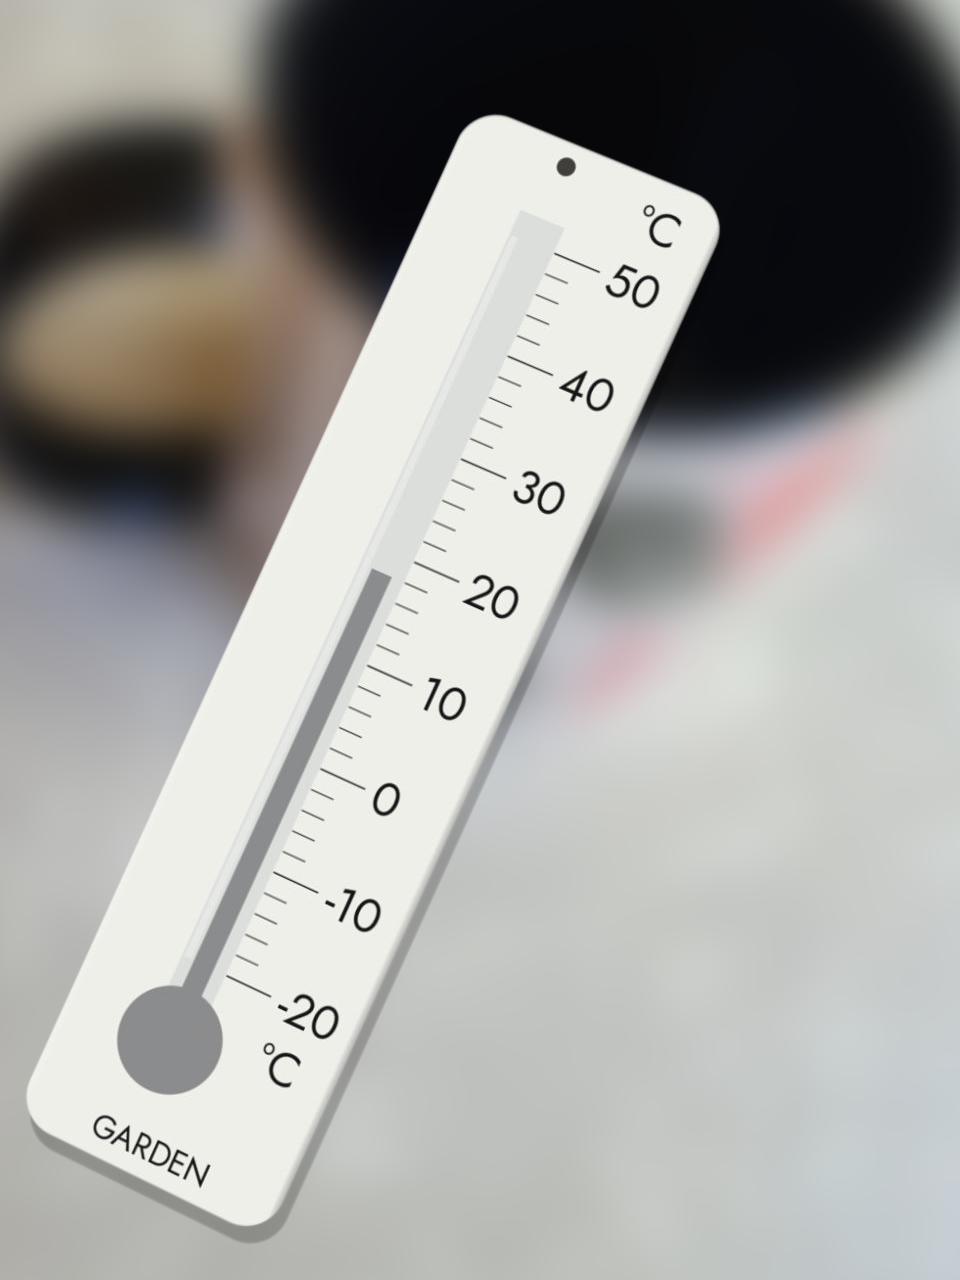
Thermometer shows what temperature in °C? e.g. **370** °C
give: **18** °C
